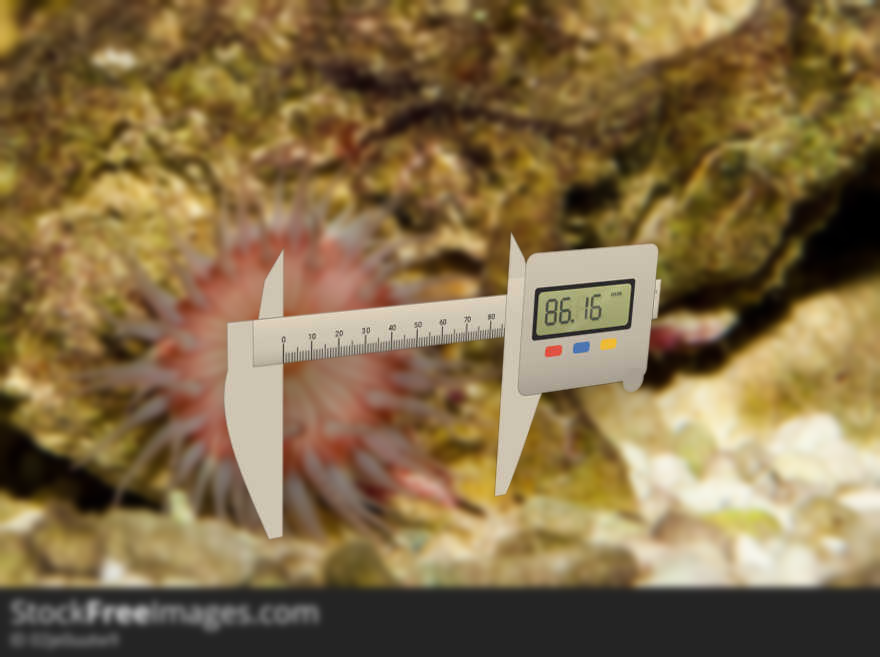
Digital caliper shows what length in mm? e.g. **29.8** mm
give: **86.16** mm
